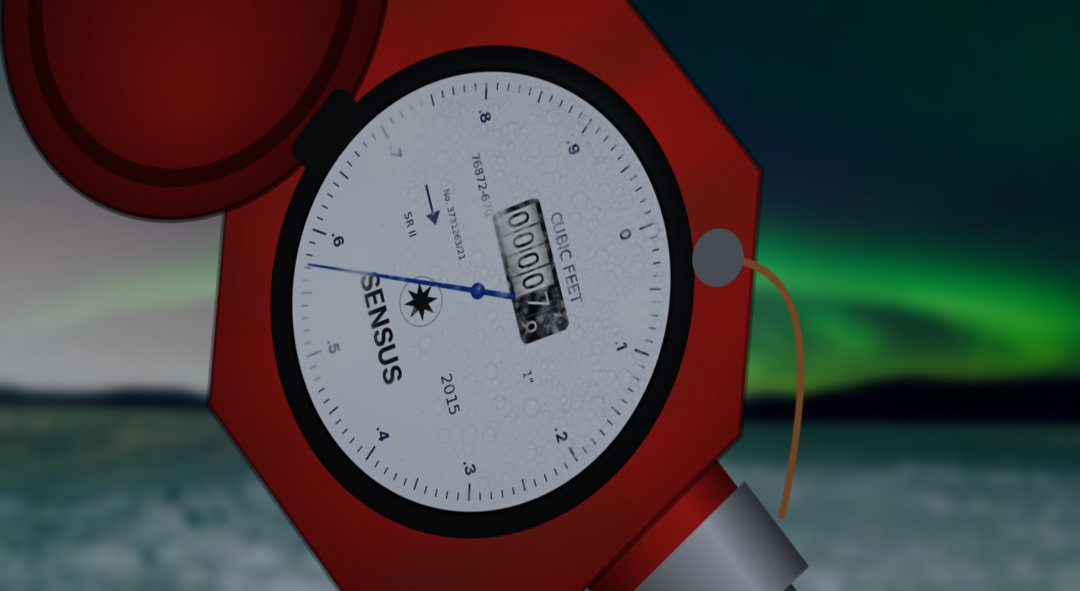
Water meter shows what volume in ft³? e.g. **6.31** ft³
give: **77.57** ft³
